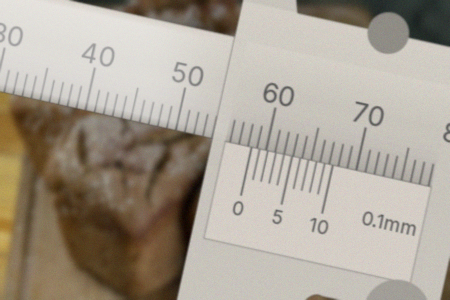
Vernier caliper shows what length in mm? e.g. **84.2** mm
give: **58.4** mm
